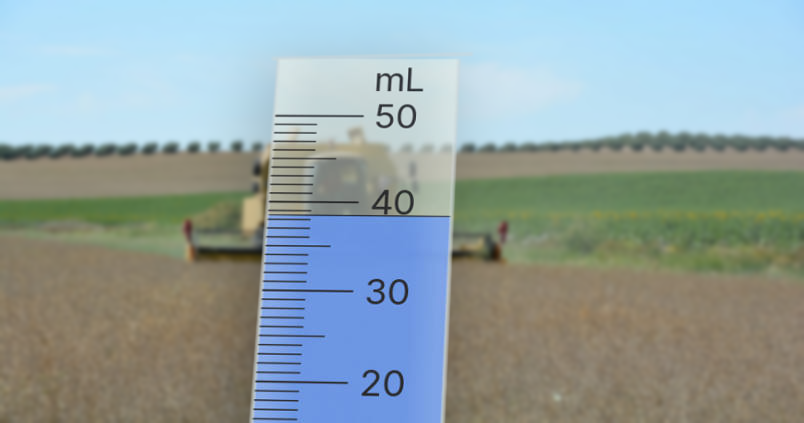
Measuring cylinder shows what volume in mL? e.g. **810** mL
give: **38.5** mL
